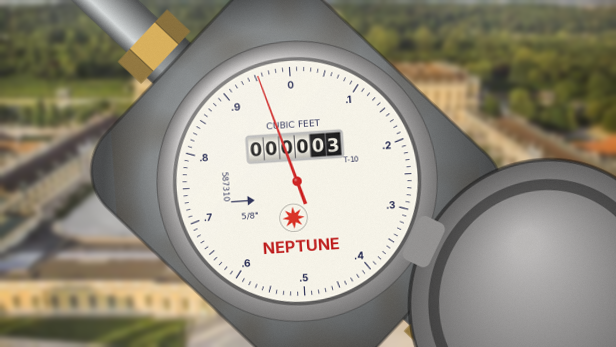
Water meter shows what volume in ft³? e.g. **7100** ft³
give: **2.95** ft³
